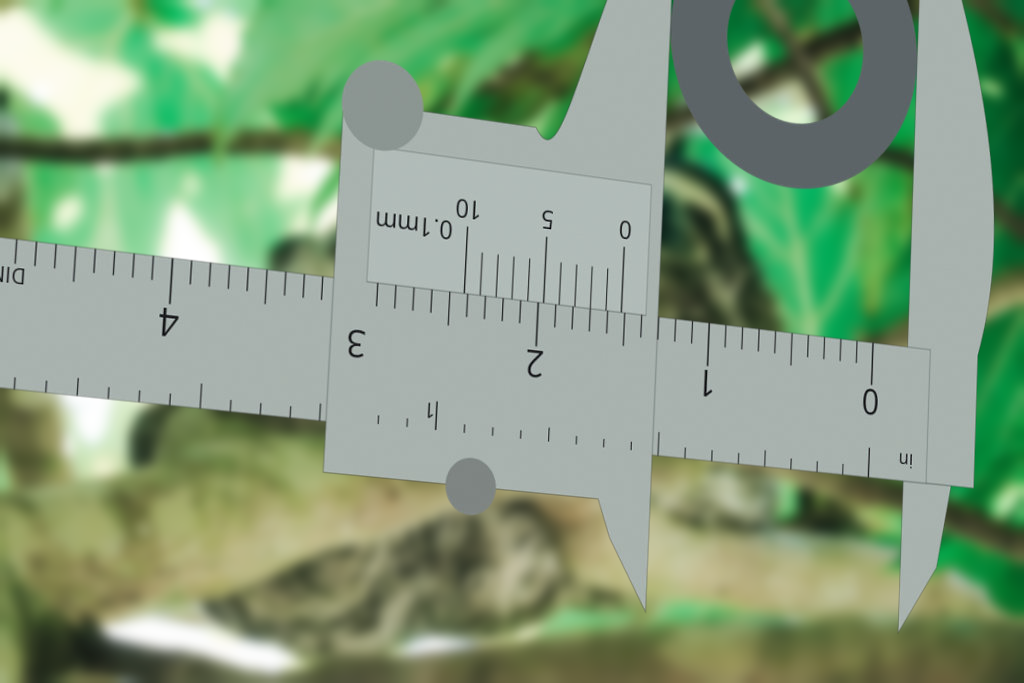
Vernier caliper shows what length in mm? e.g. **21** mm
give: **15.2** mm
